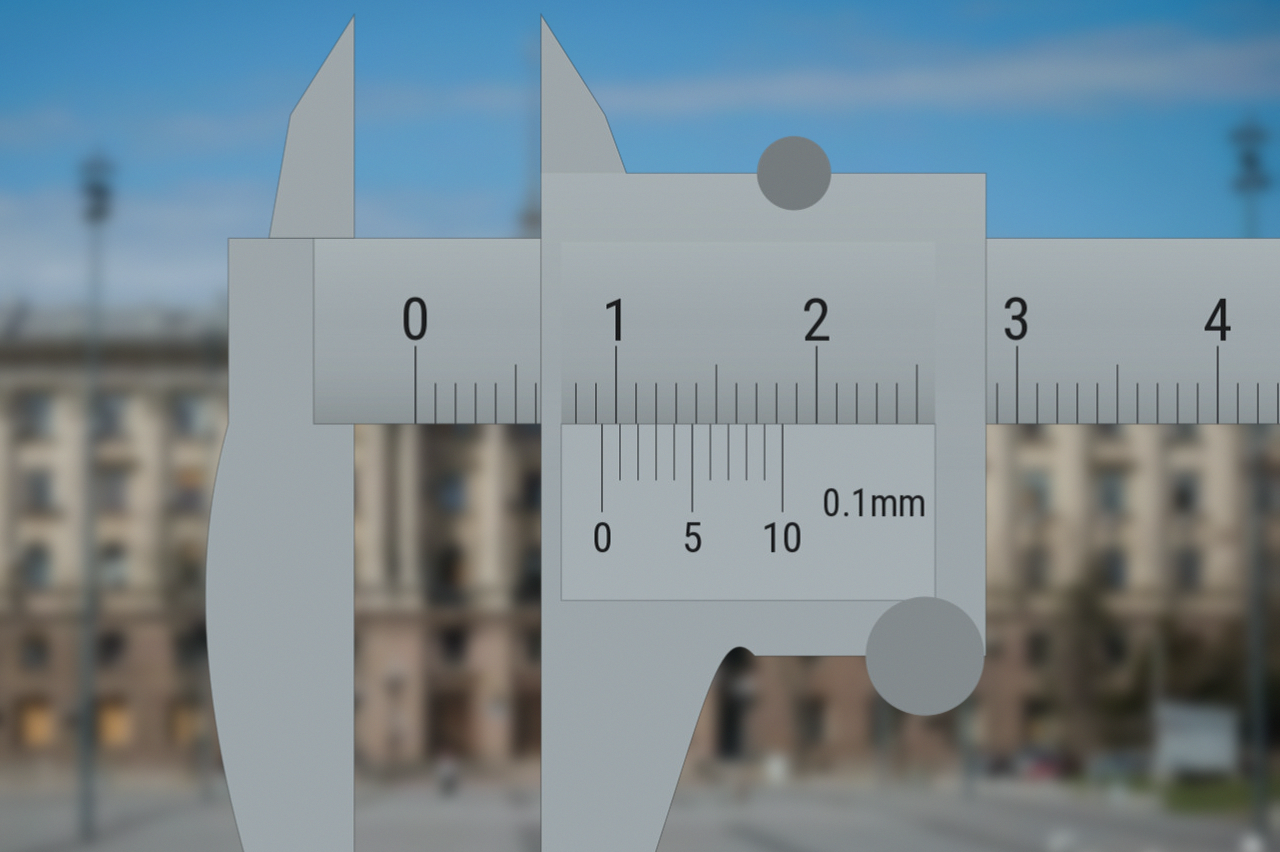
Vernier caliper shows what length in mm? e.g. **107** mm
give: **9.3** mm
